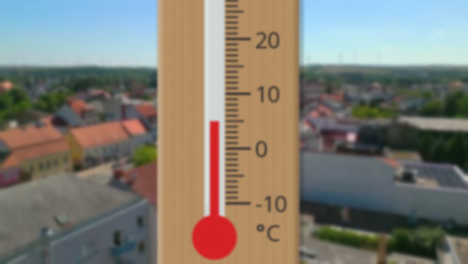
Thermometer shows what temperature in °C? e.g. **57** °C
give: **5** °C
